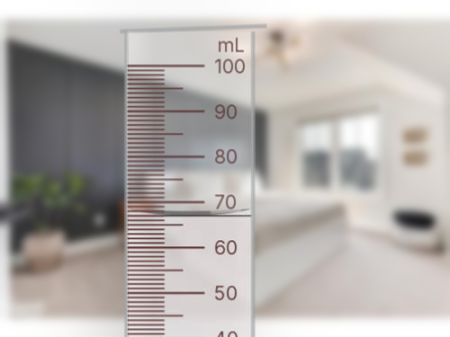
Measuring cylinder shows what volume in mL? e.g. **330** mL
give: **67** mL
